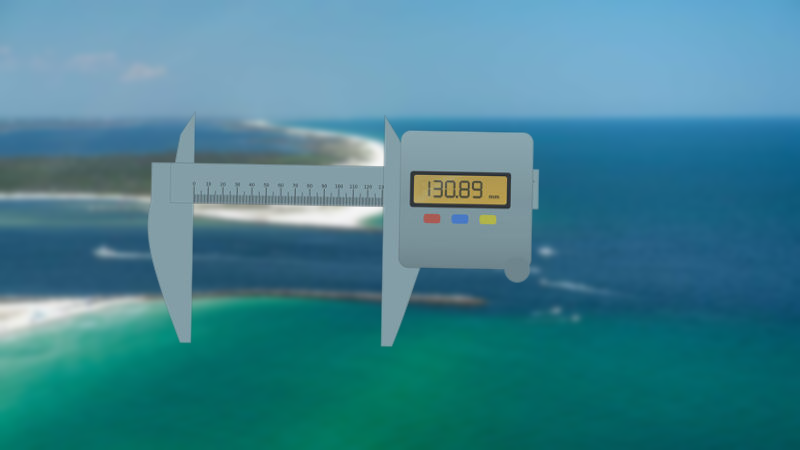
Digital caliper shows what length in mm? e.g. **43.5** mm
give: **130.89** mm
